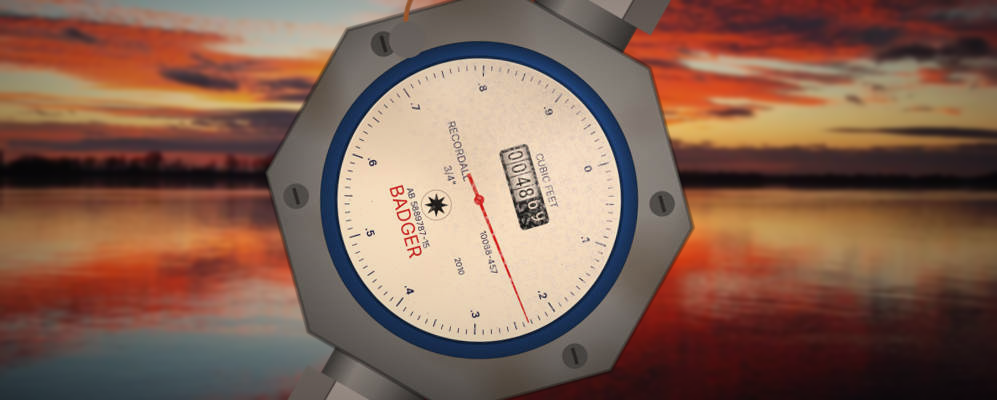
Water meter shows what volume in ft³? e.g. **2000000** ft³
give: **4869.23** ft³
